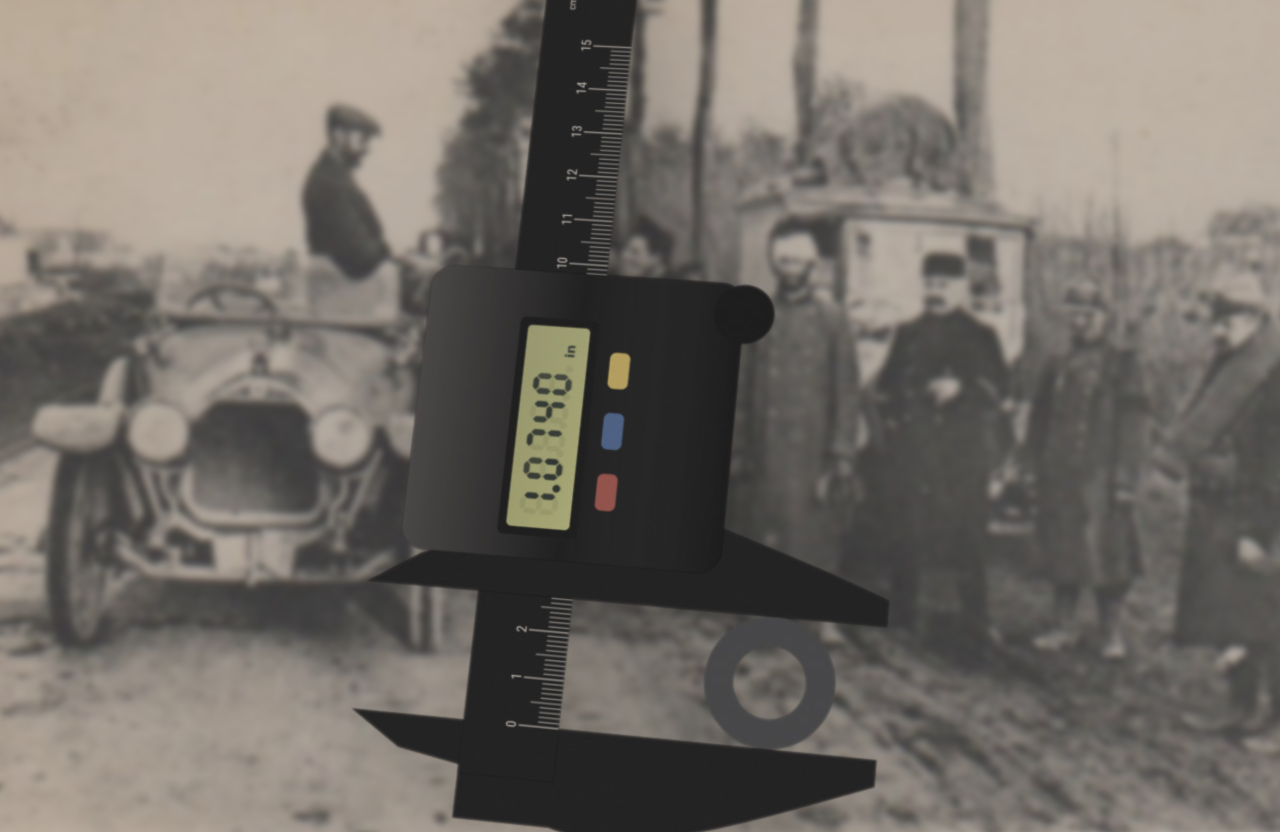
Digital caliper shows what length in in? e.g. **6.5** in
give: **1.0740** in
